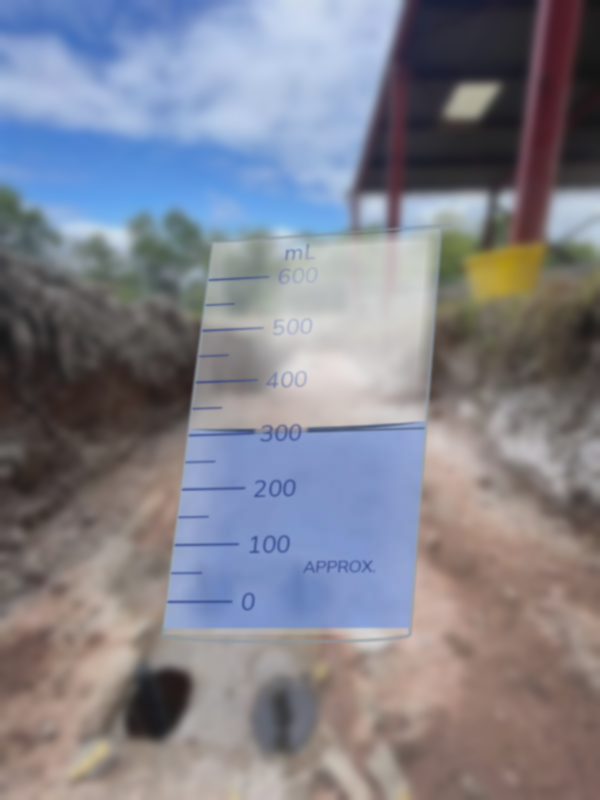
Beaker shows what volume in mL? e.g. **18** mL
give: **300** mL
